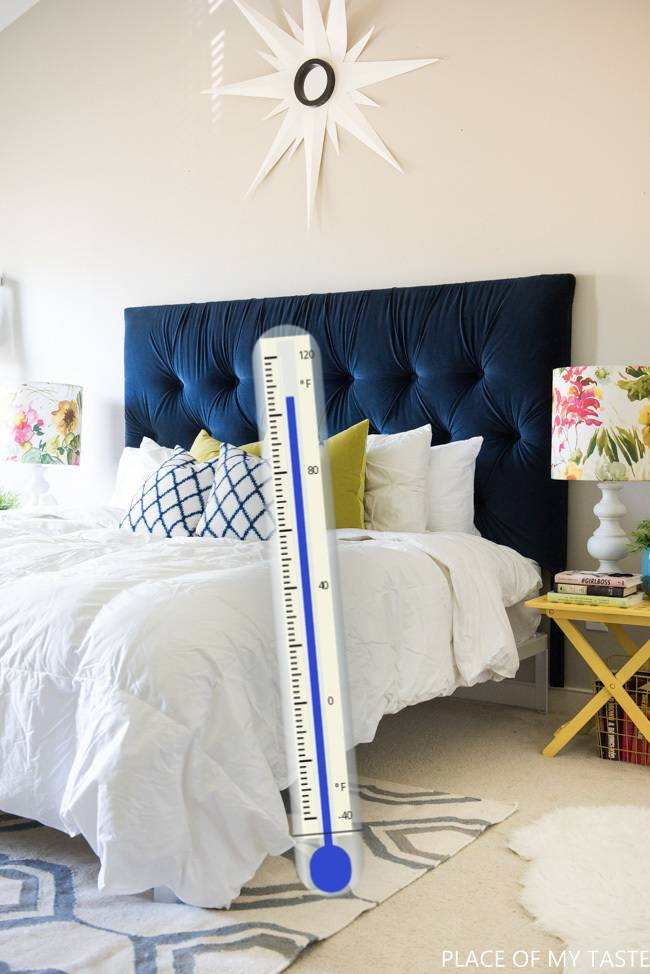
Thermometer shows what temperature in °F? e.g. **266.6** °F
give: **106** °F
